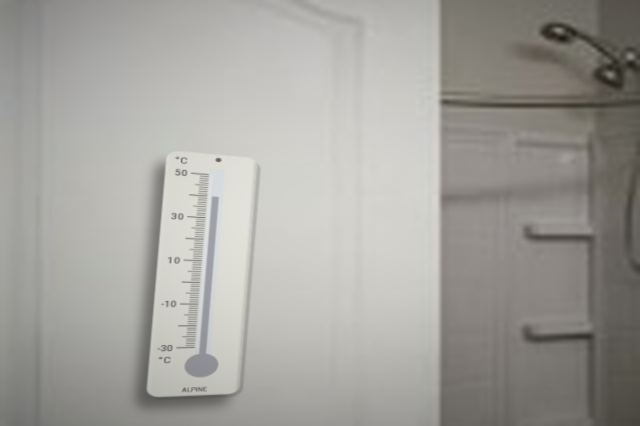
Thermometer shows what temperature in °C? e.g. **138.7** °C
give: **40** °C
